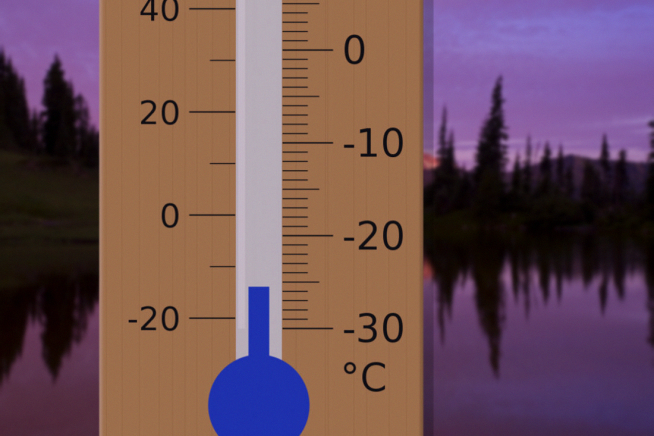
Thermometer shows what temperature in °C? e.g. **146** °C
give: **-25.5** °C
